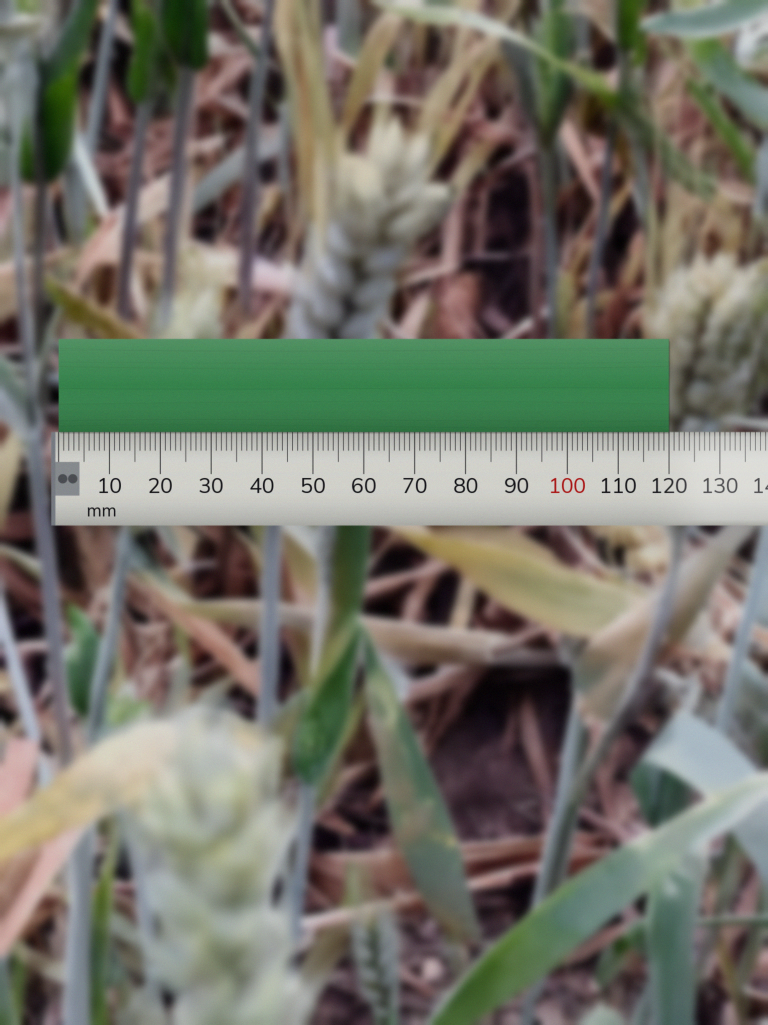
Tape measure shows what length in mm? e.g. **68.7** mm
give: **120** mm
